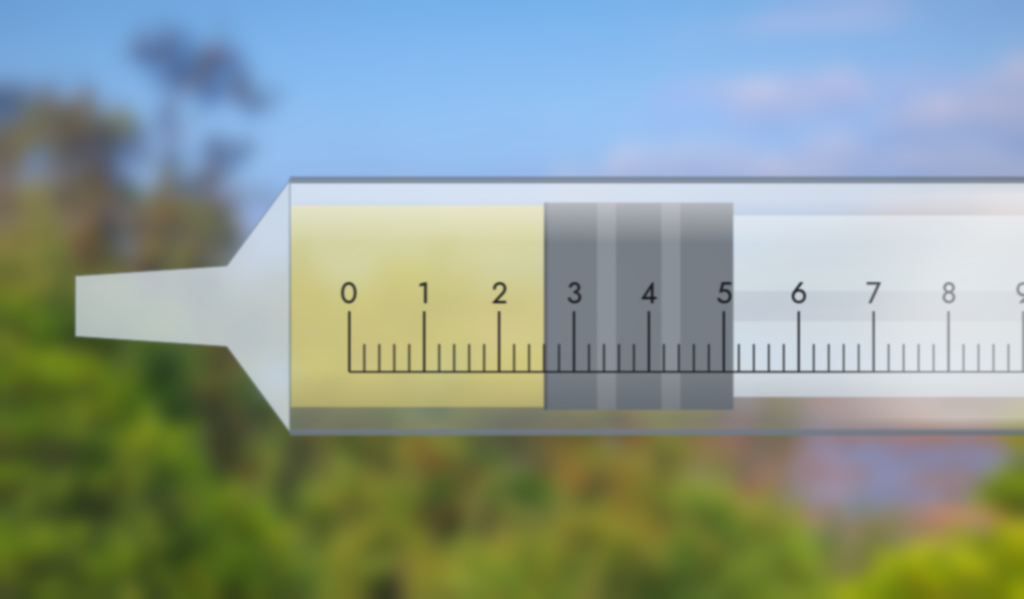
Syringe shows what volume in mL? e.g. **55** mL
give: **2.6** mL
